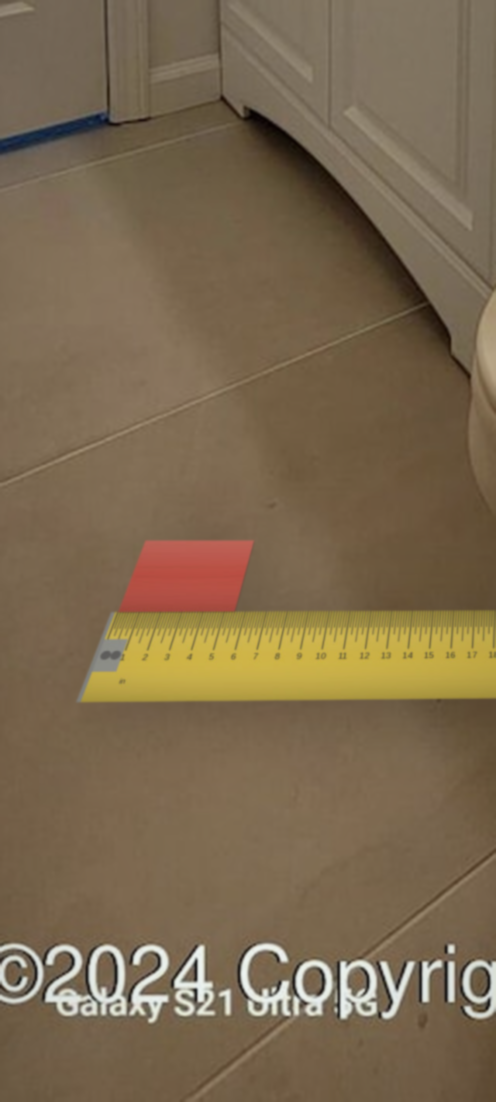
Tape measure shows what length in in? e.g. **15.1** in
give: **5.5** in
